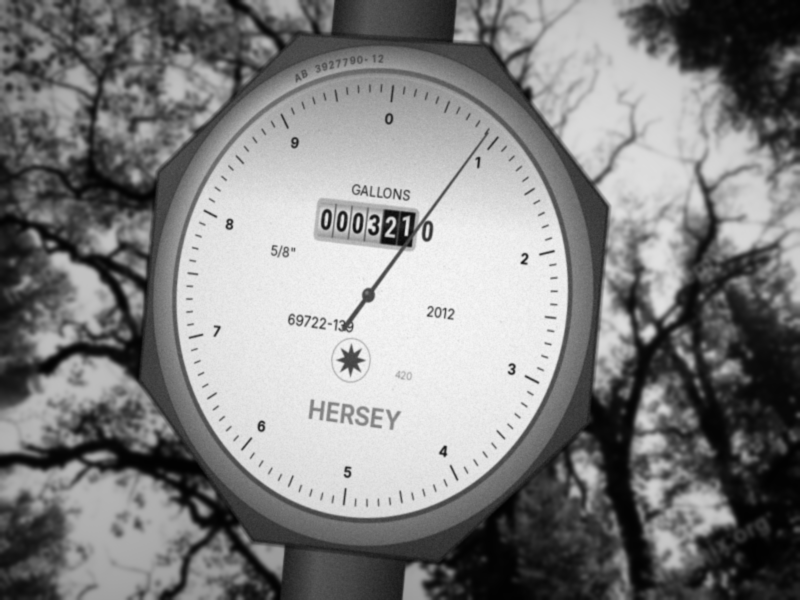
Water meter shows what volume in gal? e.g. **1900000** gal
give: **3210.9** gal
